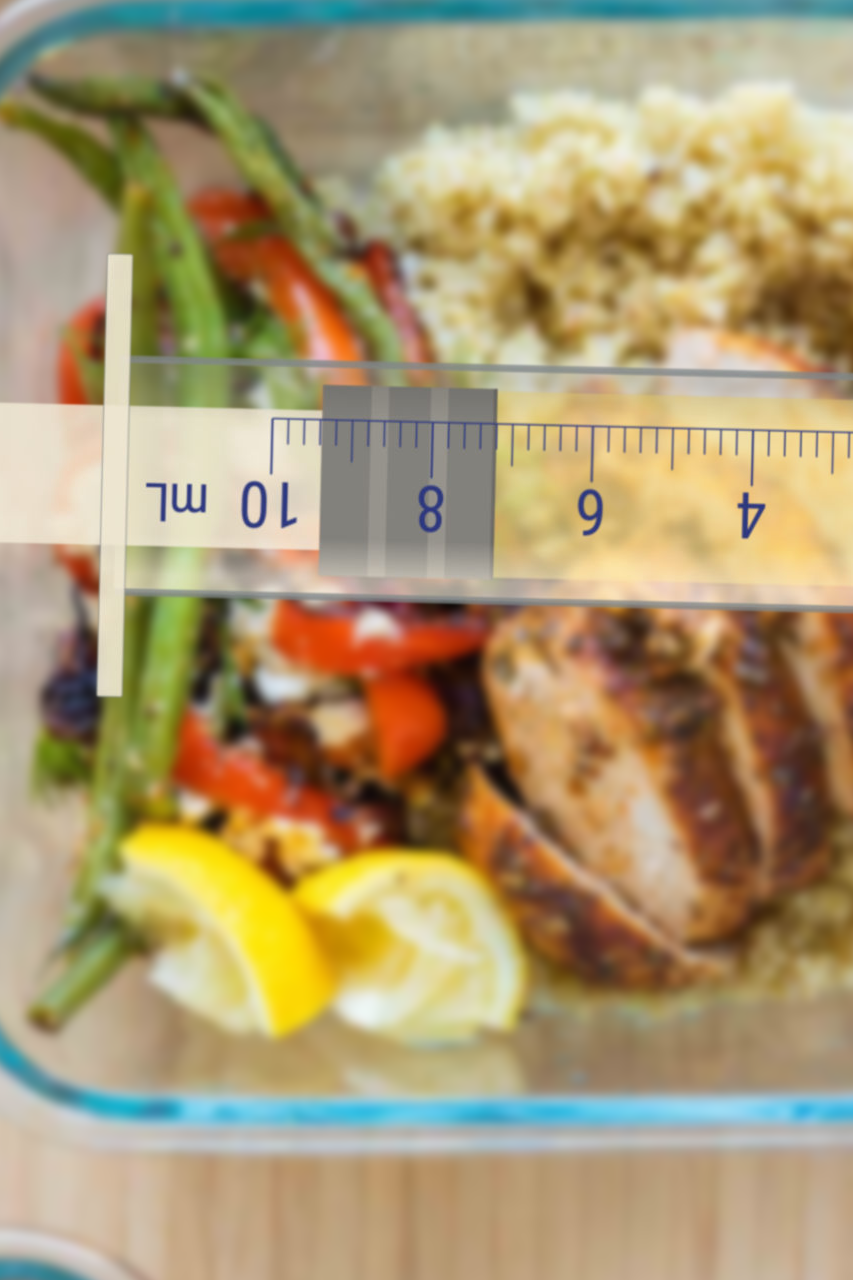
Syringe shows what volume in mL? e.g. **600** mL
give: **7.2** mL
